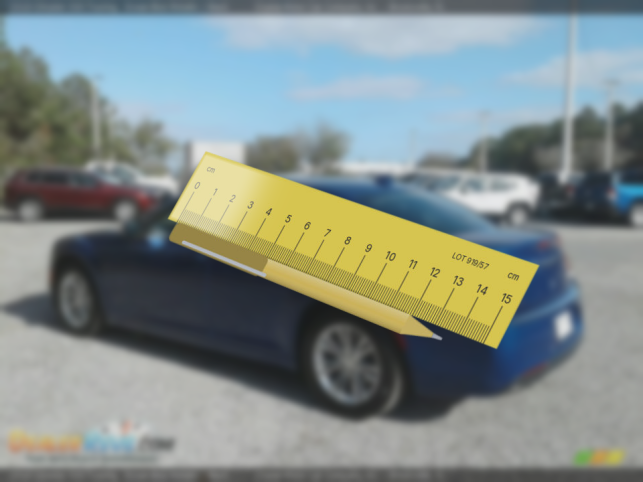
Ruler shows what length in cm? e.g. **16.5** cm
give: **13.5** cm
